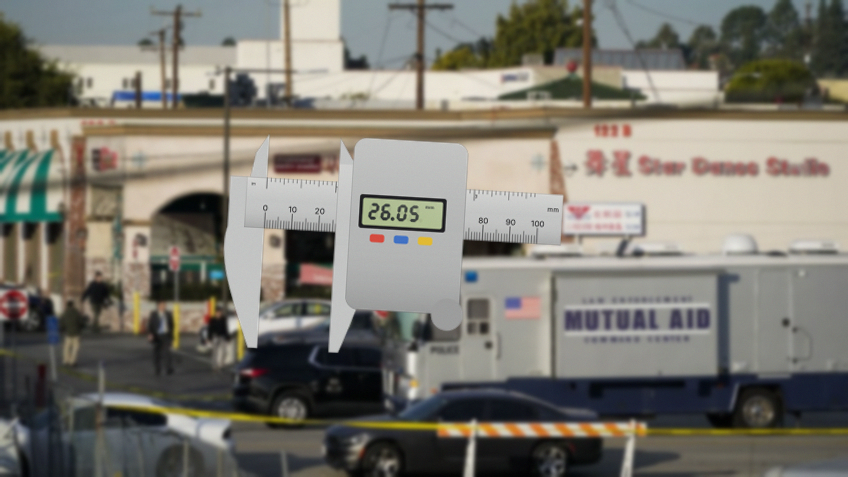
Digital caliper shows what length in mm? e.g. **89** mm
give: **26.05** mm
